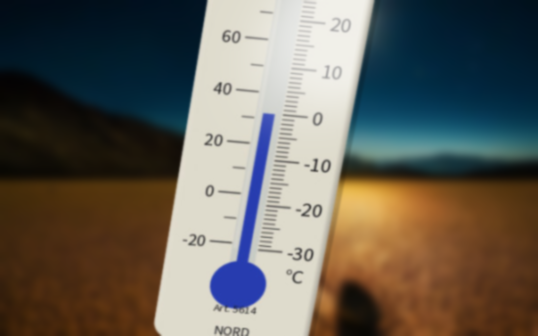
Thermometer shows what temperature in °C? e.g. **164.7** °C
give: **0** °C
